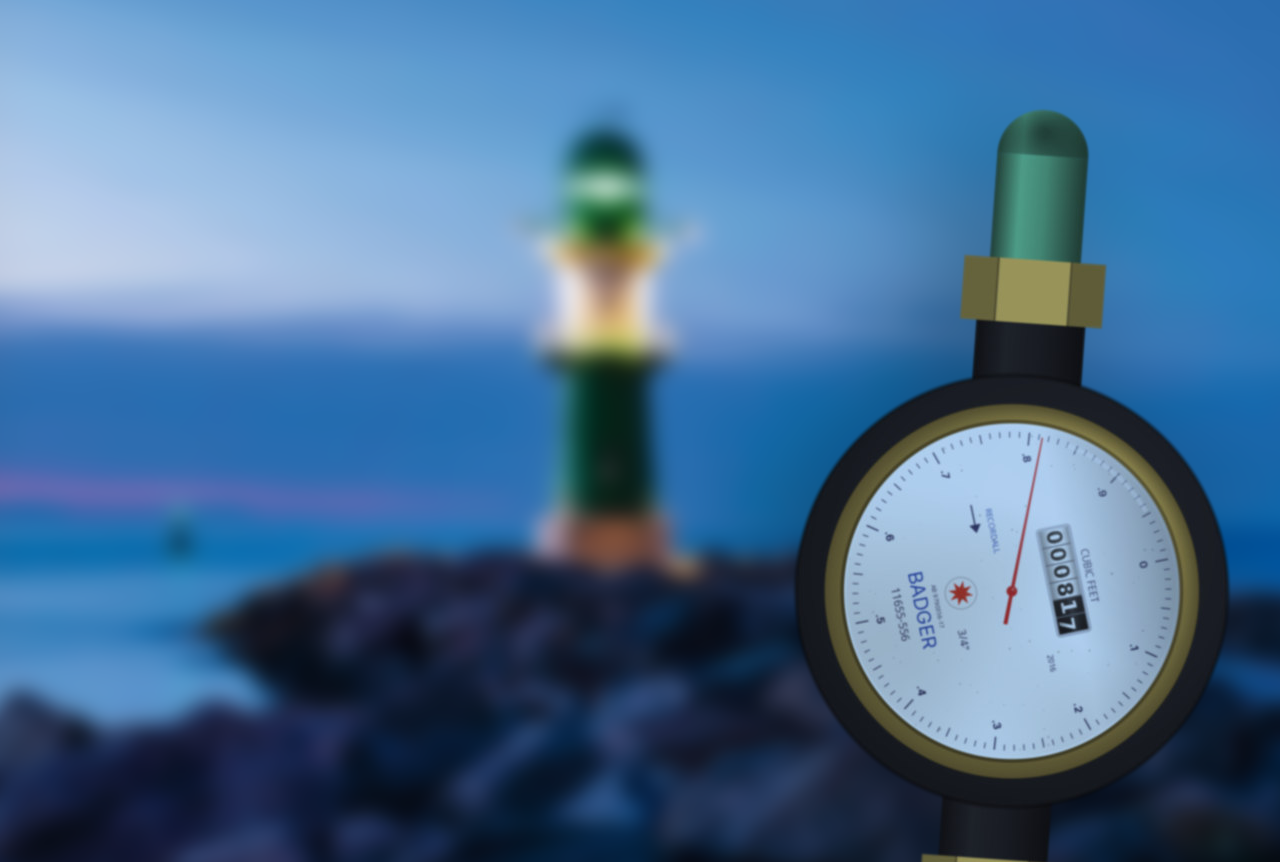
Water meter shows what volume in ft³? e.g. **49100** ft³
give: **816.81** ft³
